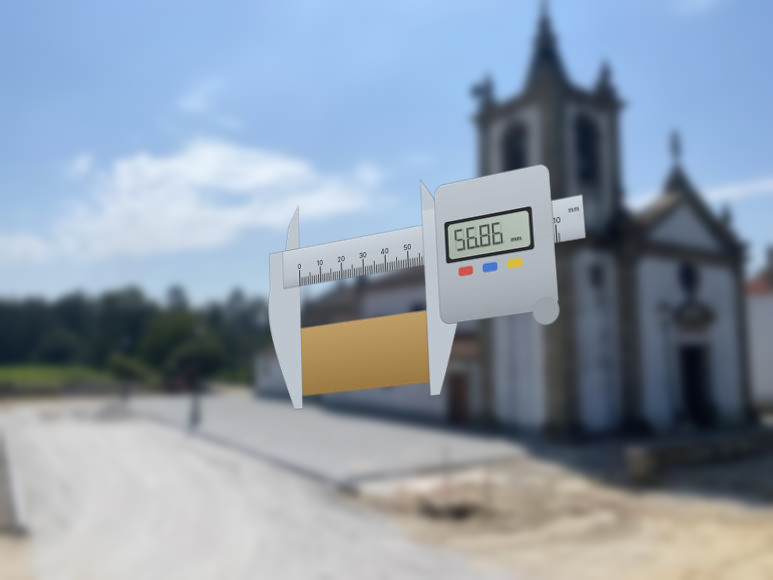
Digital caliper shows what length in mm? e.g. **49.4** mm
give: **56.86** mm
